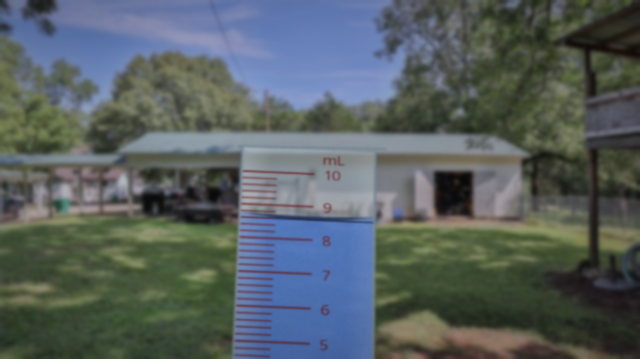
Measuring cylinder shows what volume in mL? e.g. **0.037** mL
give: **8.6** mL
